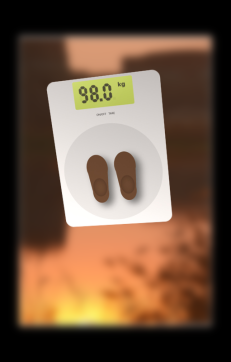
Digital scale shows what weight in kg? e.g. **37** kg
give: **98.0** kg
